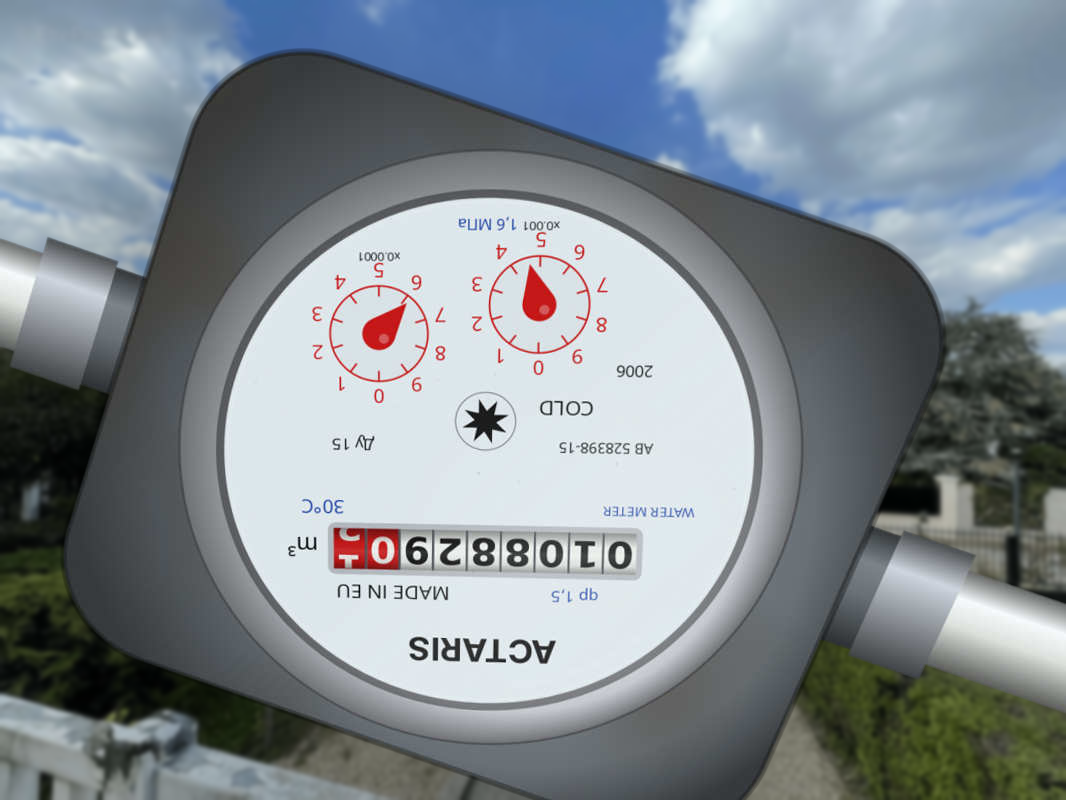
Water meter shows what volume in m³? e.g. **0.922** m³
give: **108829.0146** m³
